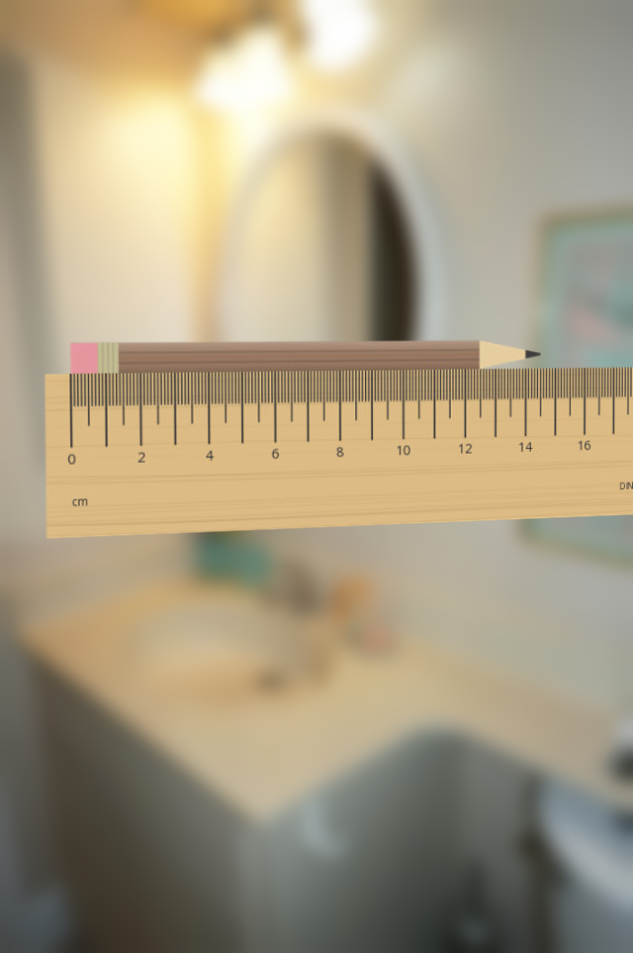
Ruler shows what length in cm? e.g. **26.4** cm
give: **14.5** cm
